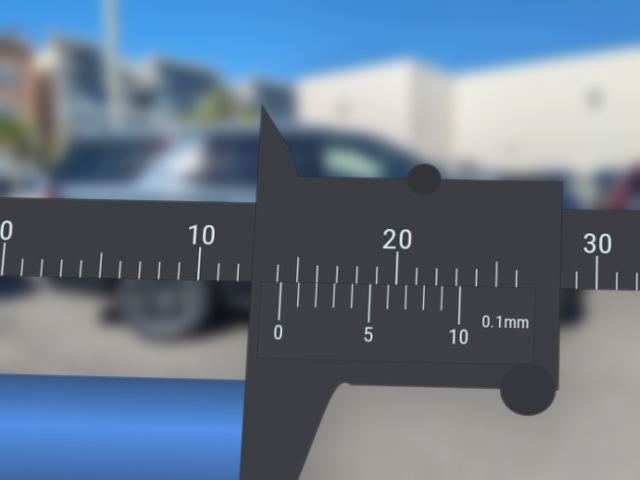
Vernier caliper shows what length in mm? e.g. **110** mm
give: **14.2** mm
